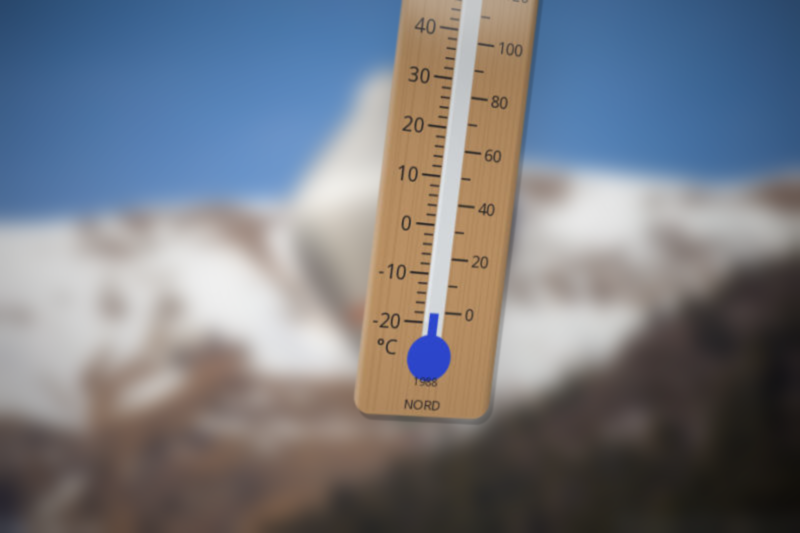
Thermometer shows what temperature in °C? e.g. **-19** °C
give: **-18** °C
